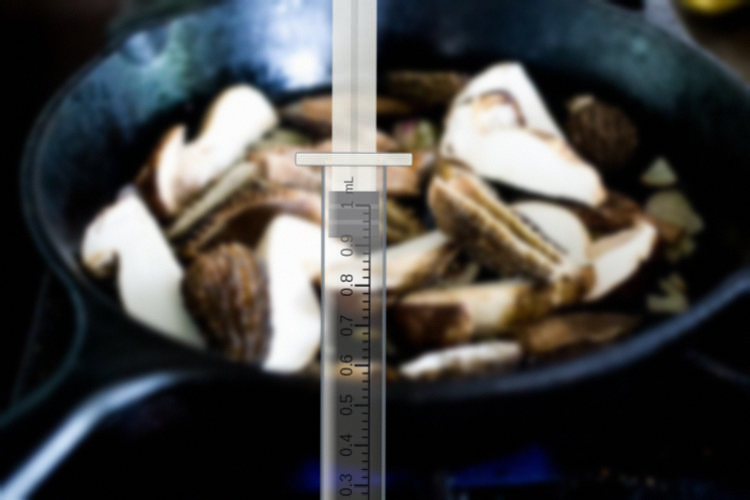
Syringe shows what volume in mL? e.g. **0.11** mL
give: **0.92** mL
